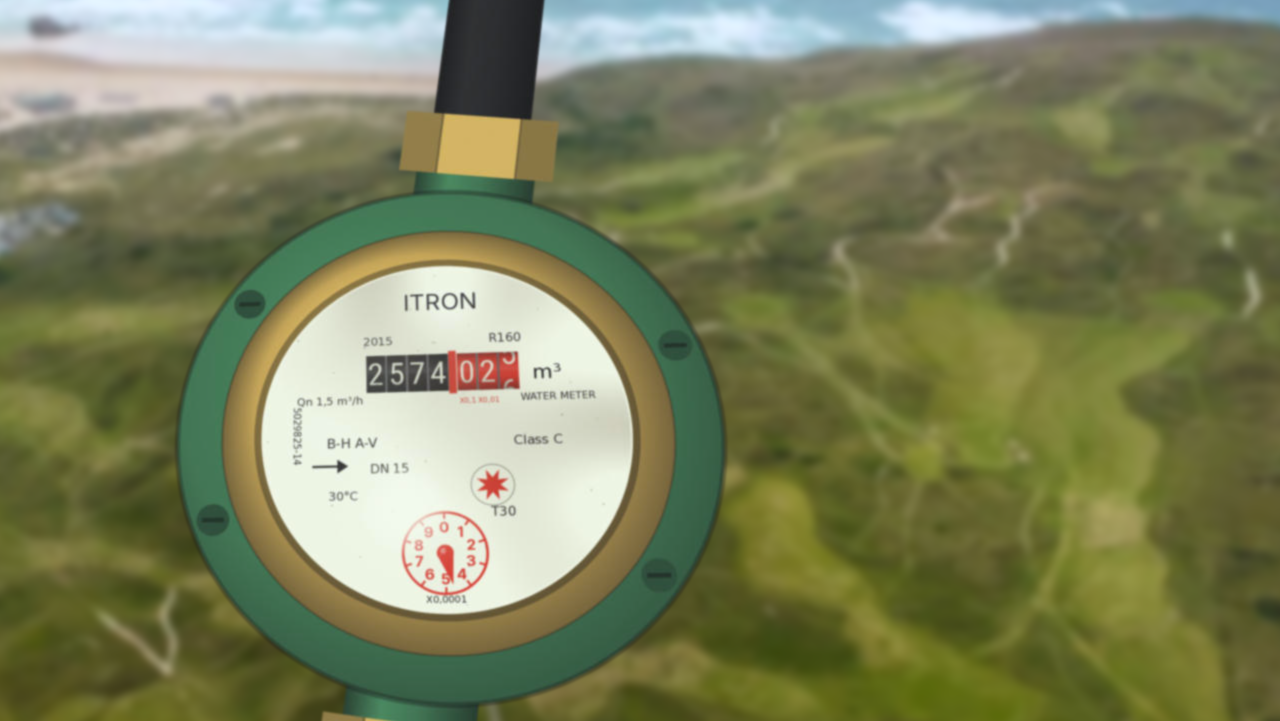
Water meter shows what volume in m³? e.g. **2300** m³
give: **2574.0254** m³
